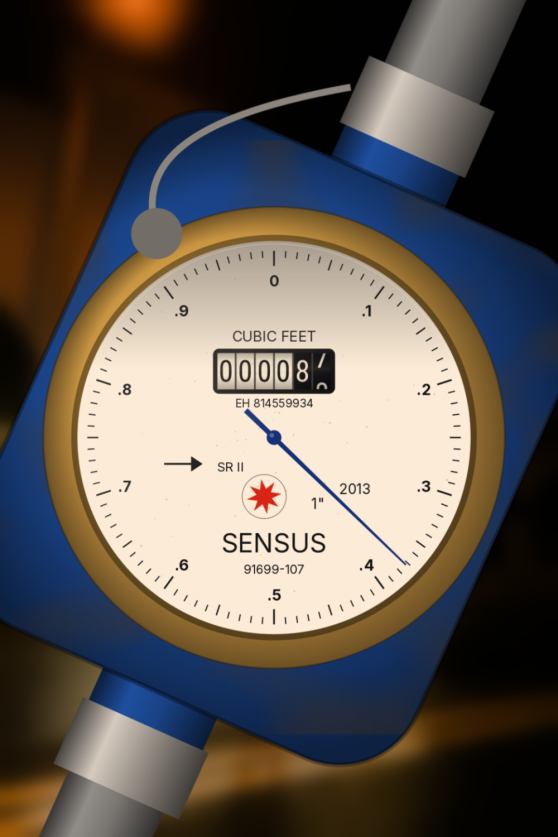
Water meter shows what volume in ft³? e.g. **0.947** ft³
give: **87.37** ft³
